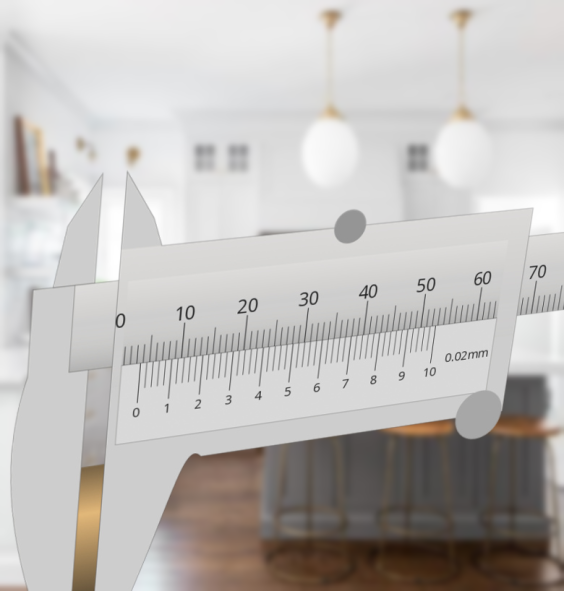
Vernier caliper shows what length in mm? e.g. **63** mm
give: **3.6** mm
